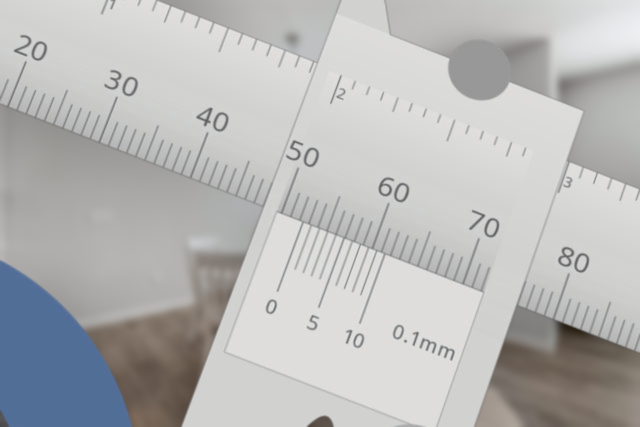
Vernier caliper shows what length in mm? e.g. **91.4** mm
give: **52.4** mm
